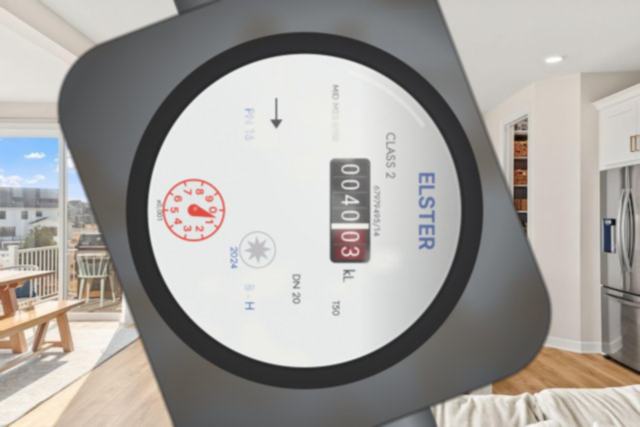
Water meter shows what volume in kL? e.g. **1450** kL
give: **40.030** kL
